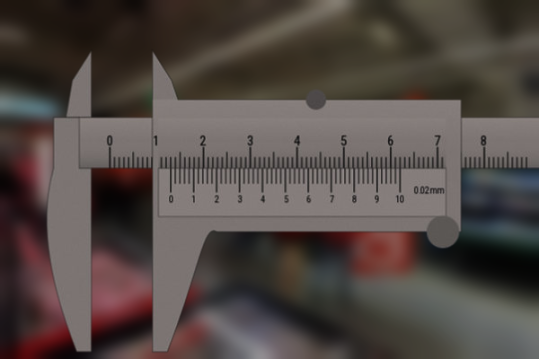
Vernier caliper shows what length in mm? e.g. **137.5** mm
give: **13.0** mm
